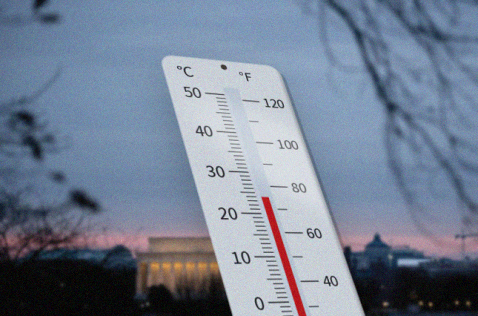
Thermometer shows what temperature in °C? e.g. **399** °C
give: **24** °C
